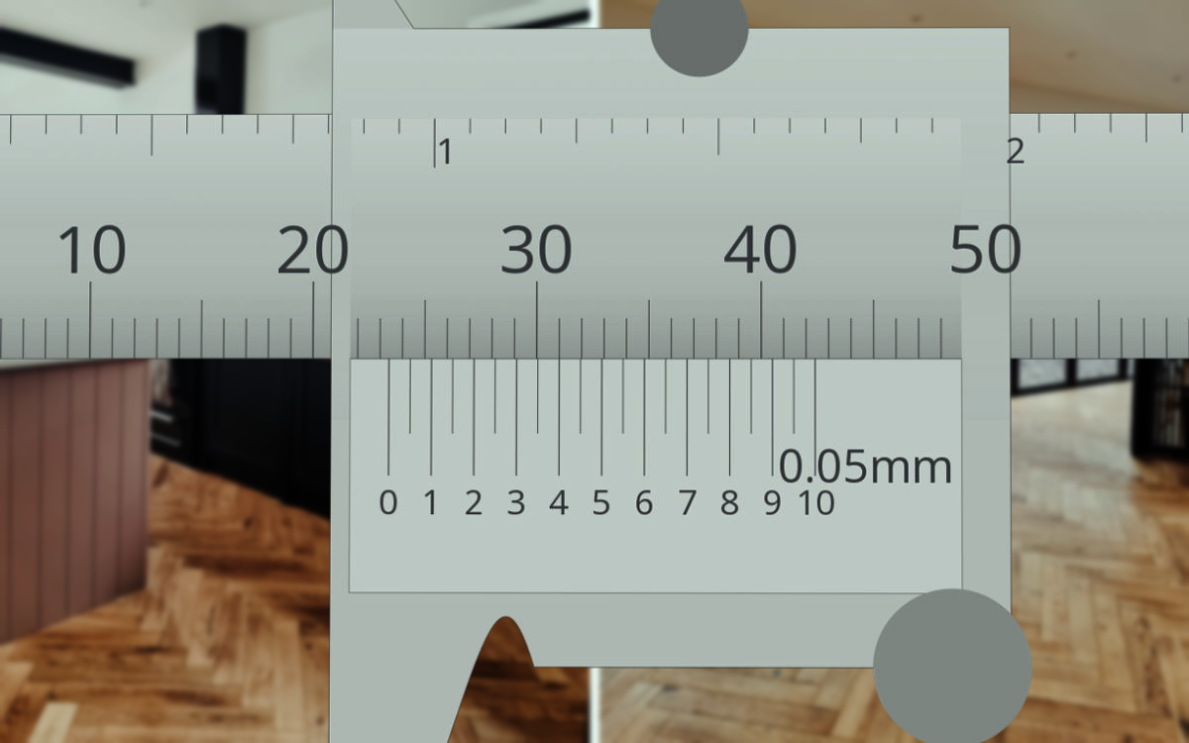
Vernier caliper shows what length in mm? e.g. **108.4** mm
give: **23.40** mm
